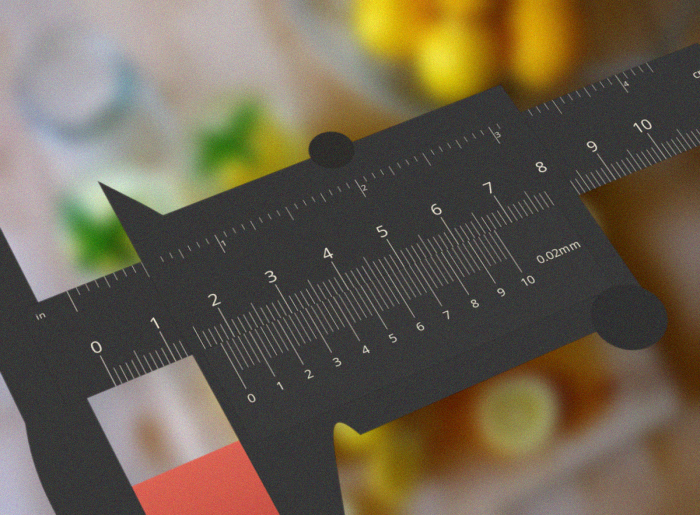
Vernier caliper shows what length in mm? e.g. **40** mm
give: **17.6** mm
